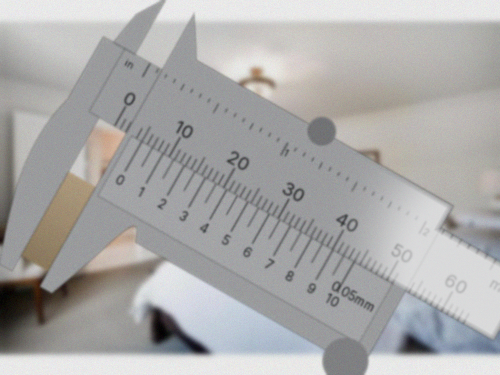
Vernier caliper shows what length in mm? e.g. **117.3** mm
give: **5.0** mm
